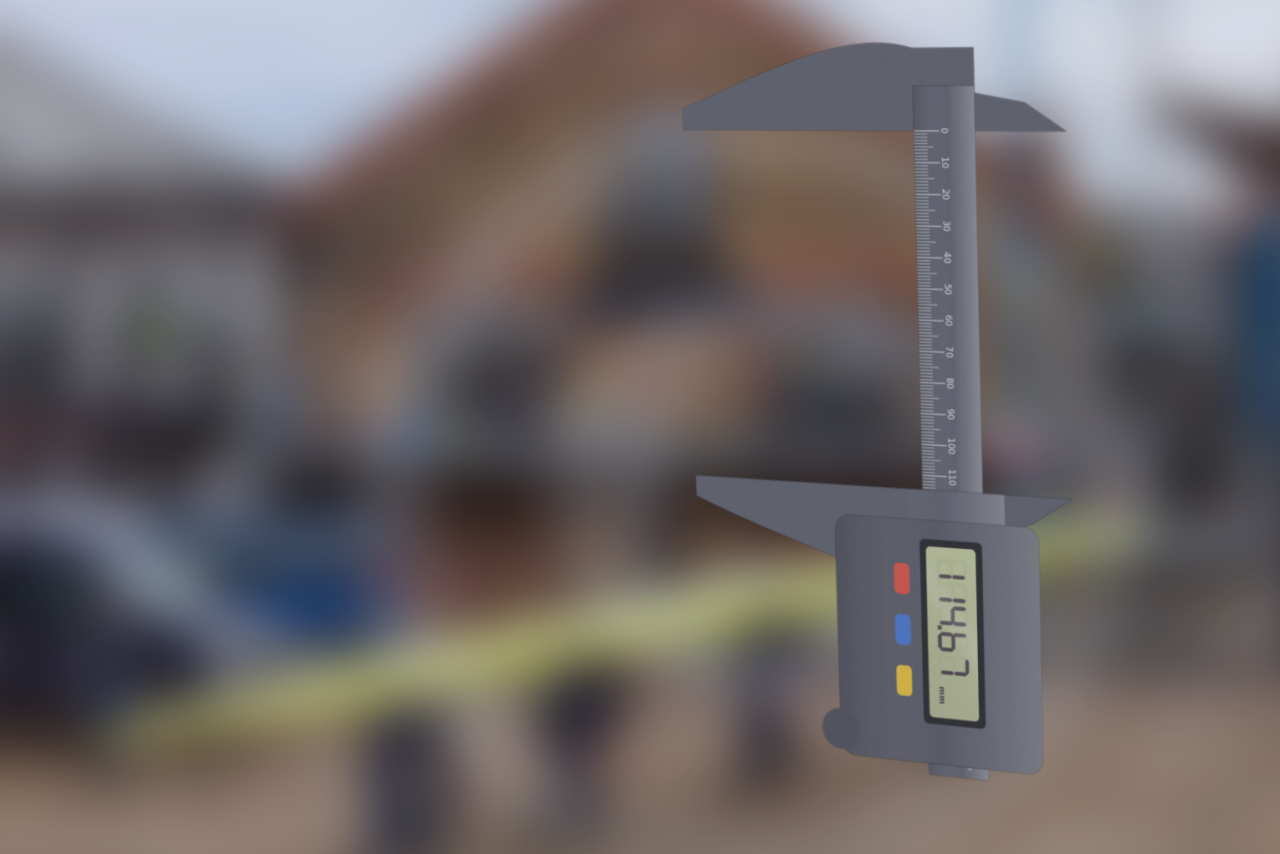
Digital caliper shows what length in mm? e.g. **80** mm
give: **114.67** mm
